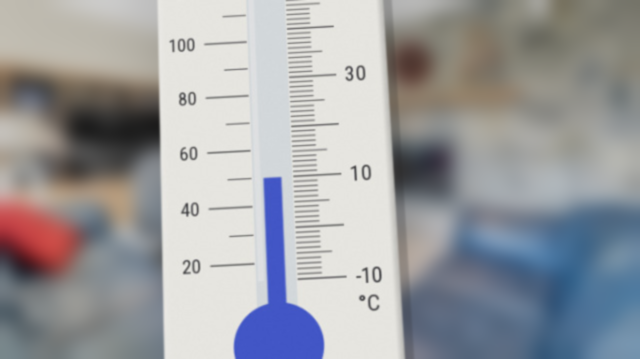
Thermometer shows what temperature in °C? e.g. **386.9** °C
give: **10** °C
